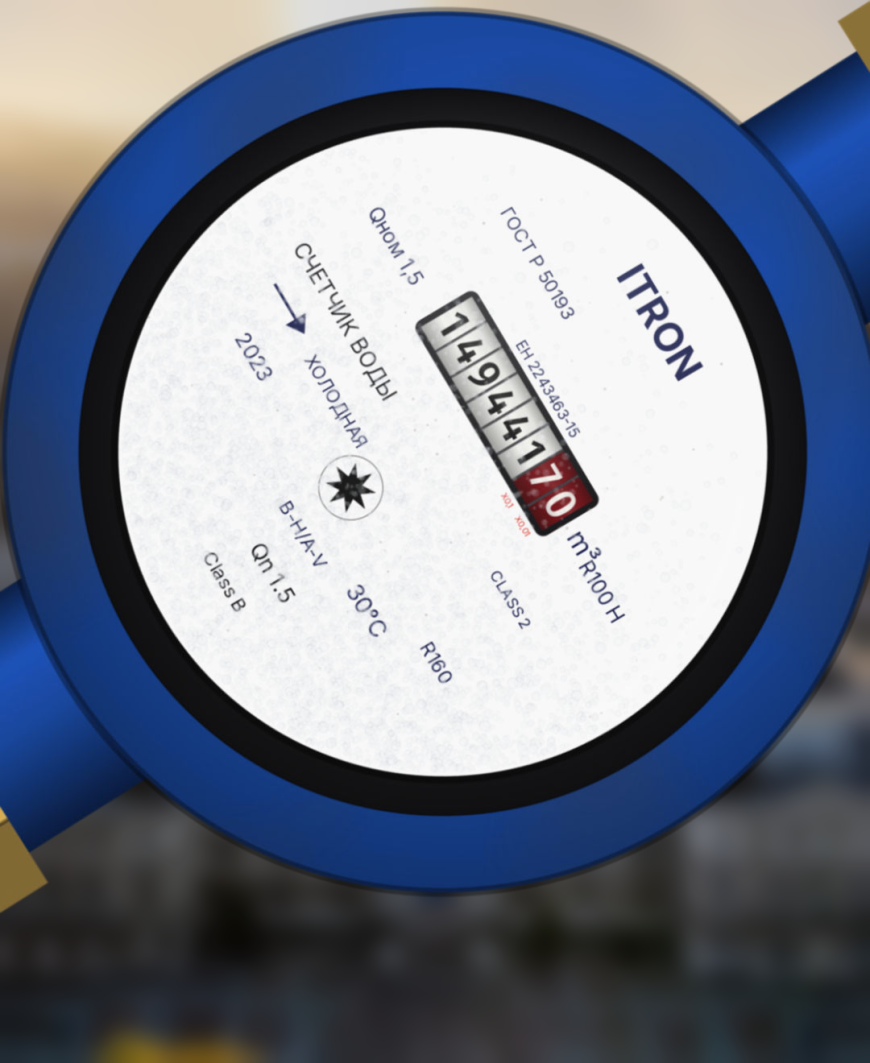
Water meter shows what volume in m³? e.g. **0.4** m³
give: **149441.70** m³
